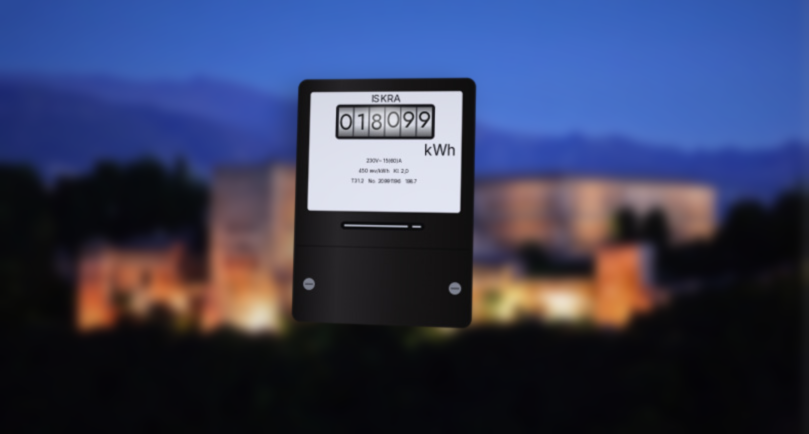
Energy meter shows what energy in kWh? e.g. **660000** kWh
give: **18099** kWh
